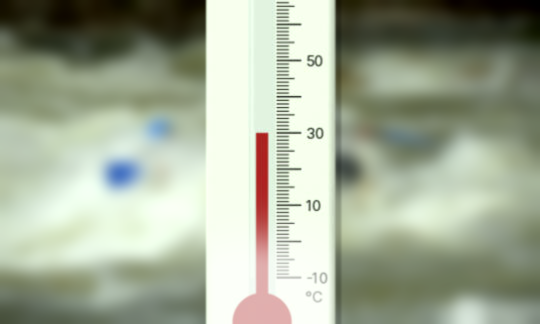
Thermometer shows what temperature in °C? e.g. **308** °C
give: **30** °C
